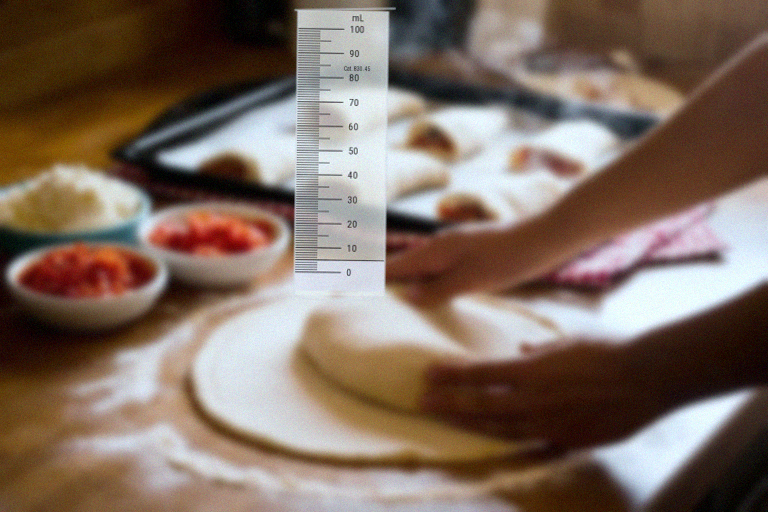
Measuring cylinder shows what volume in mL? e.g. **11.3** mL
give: **5** mL
